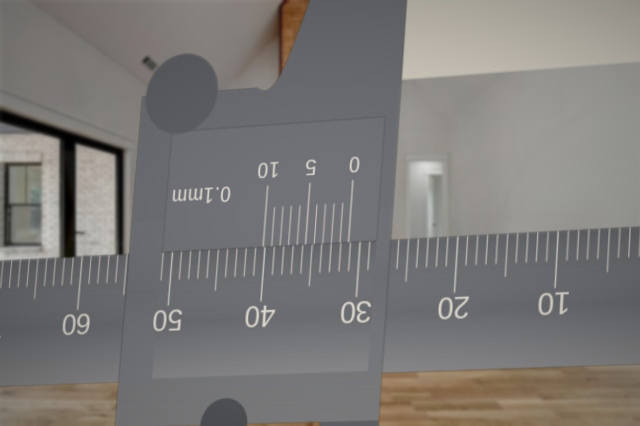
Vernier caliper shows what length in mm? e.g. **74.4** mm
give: **31.2** mm
